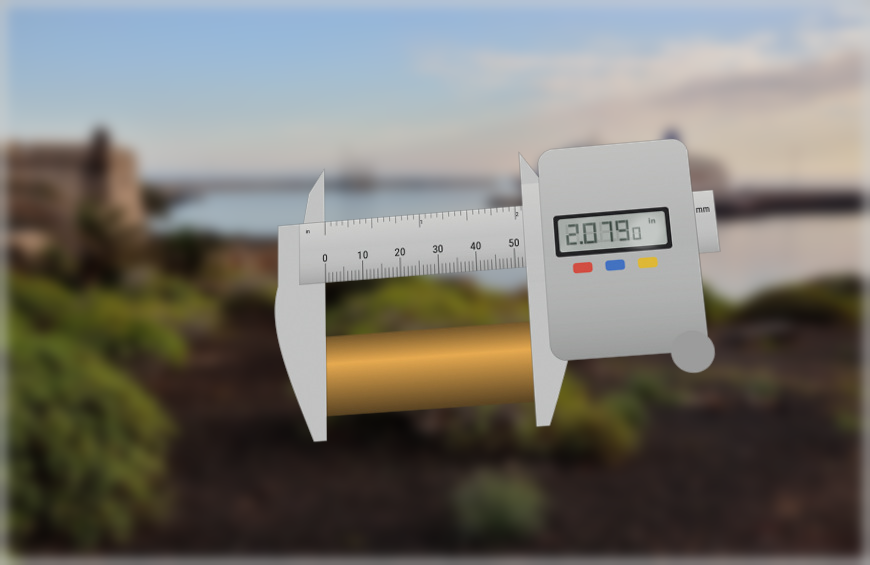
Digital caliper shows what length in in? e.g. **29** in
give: **2.0790** in
